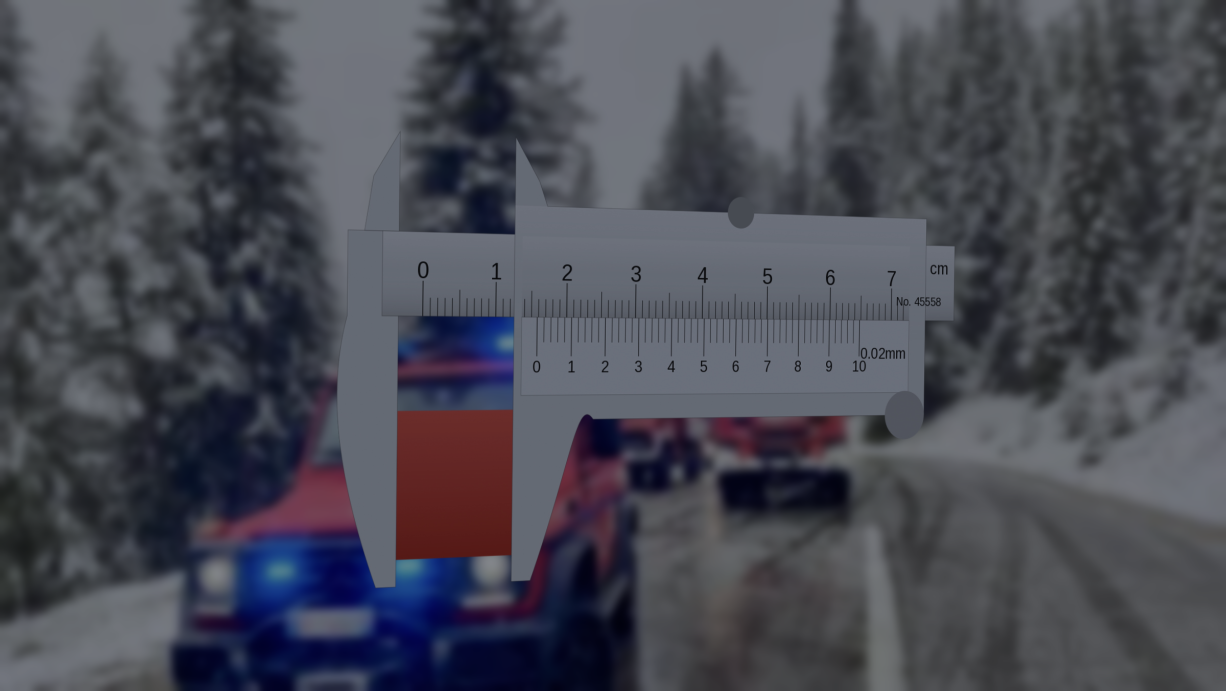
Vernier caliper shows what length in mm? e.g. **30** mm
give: **15.8** mm
